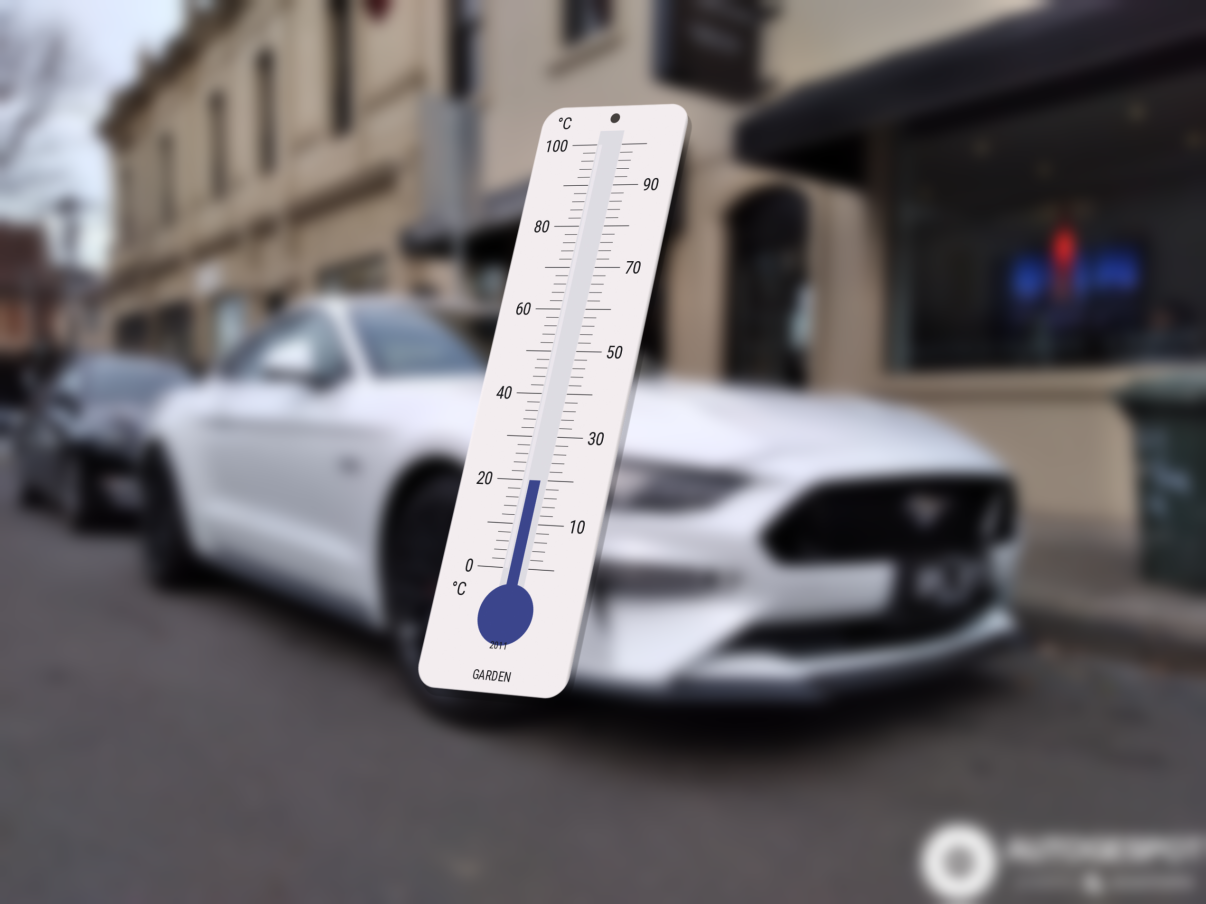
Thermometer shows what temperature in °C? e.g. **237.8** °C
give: **20** °C
